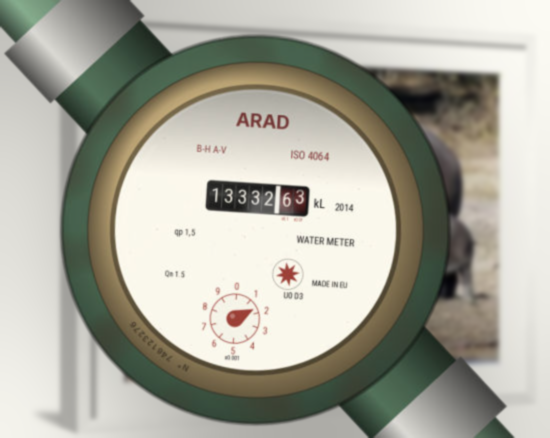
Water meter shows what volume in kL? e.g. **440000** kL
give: **13332.631** kL
